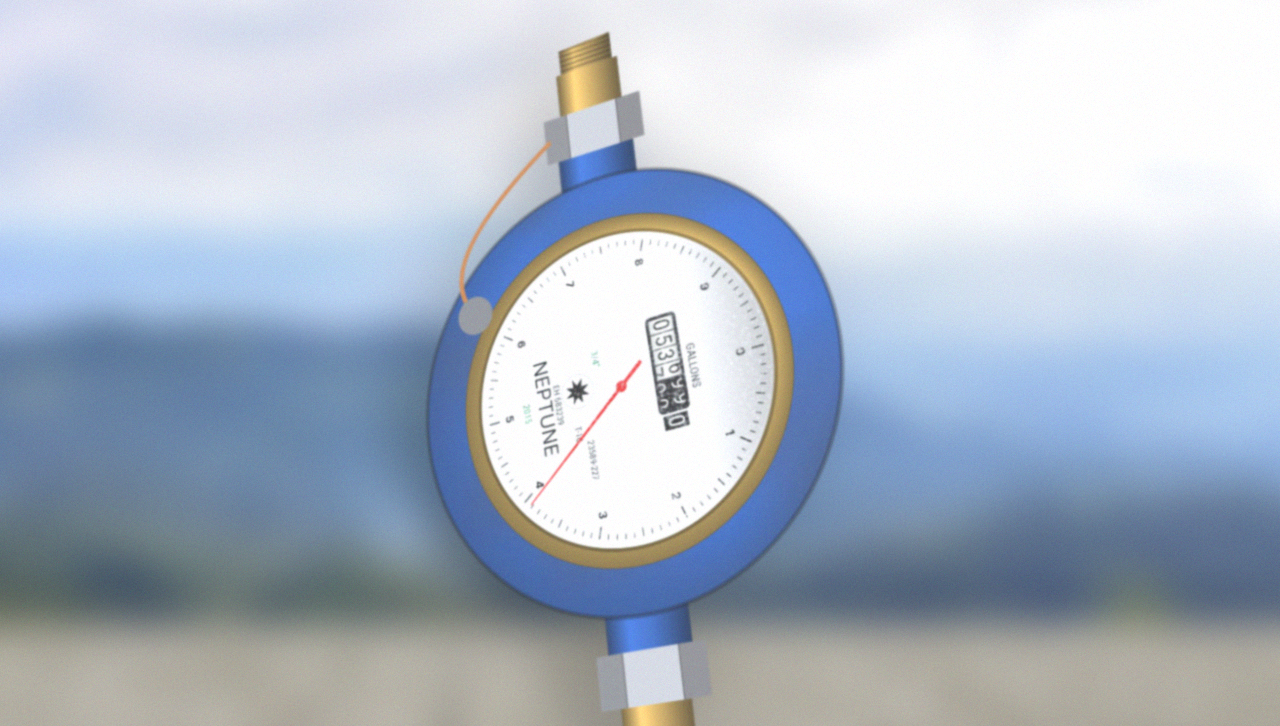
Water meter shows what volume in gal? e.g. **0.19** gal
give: **536993.9** gal
